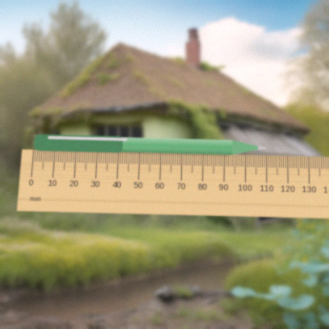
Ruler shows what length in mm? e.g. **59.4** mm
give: **110** mm
